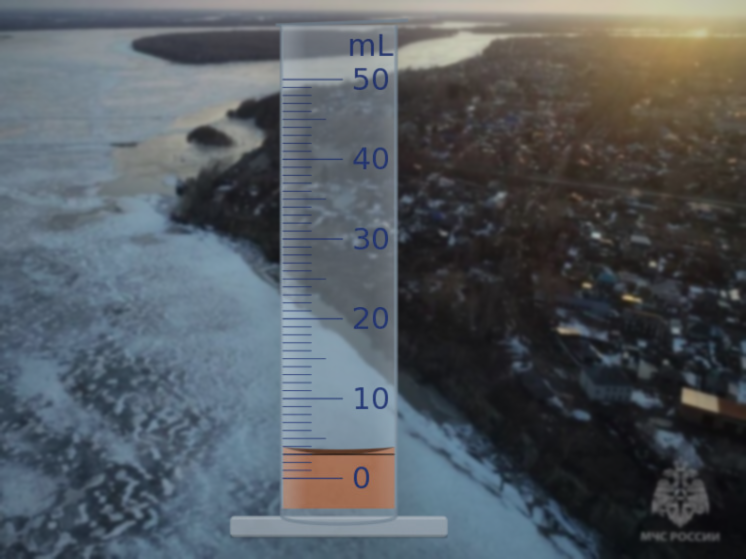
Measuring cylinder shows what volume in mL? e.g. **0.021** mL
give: **3** mL
